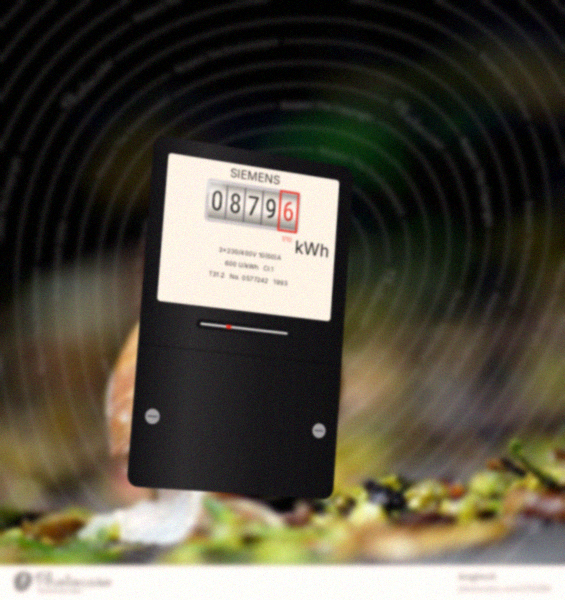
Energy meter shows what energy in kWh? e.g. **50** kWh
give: **879.6** kWh
